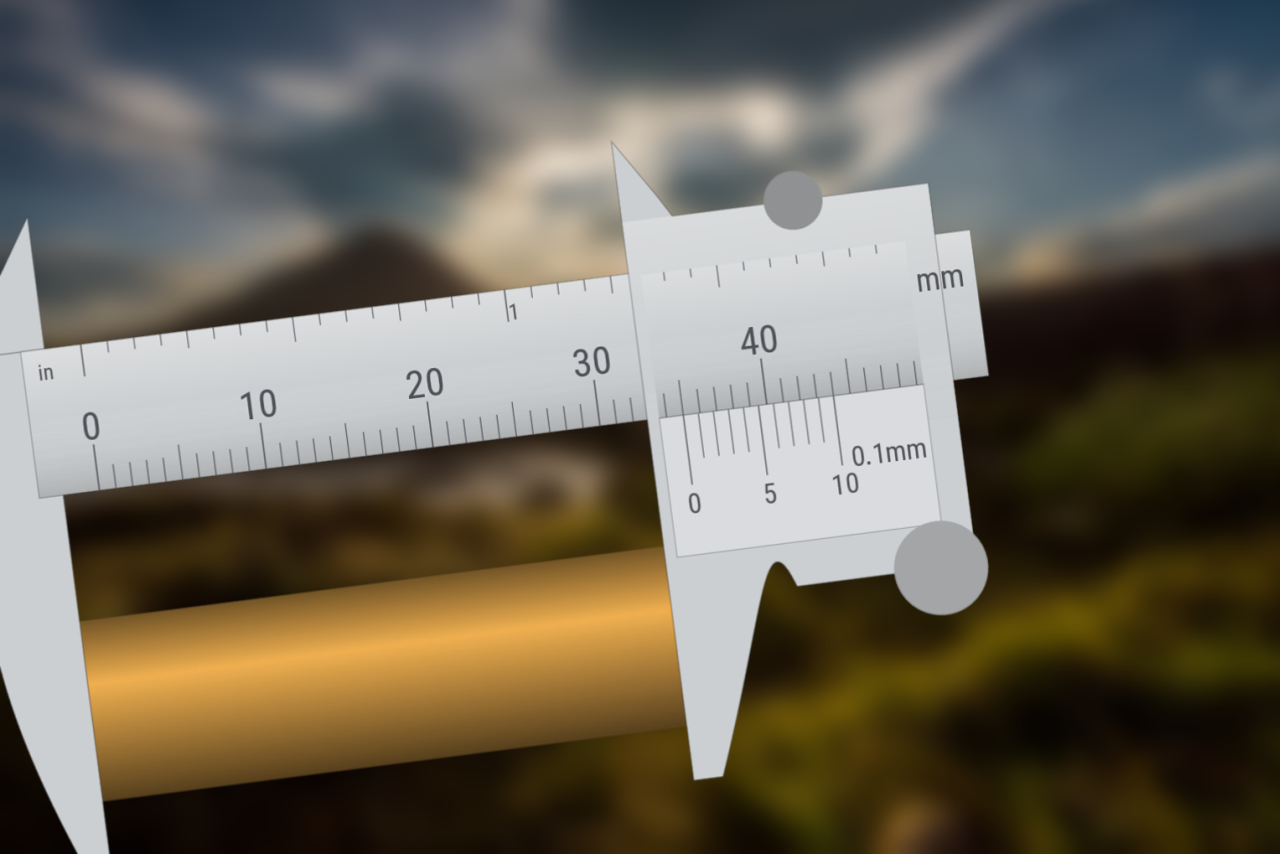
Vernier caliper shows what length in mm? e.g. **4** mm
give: **35.0** mm
